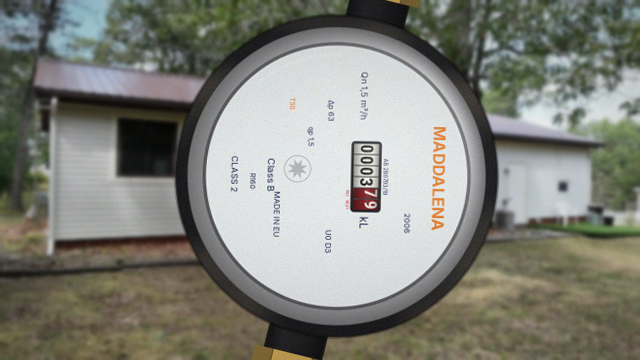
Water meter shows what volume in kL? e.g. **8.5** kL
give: **3.79** kL
